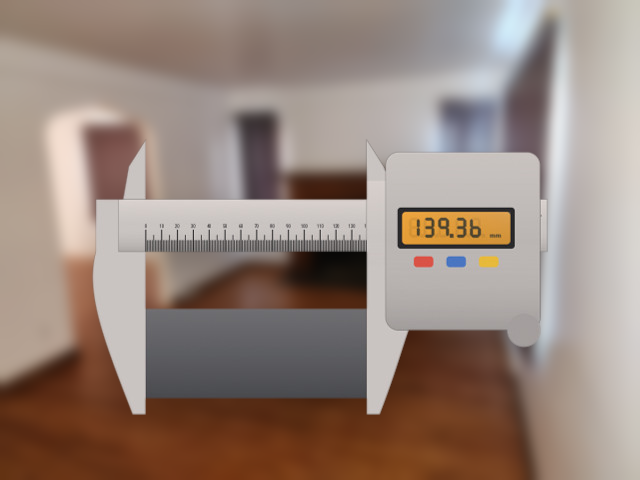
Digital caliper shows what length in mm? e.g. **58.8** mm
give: **139.36** mm
